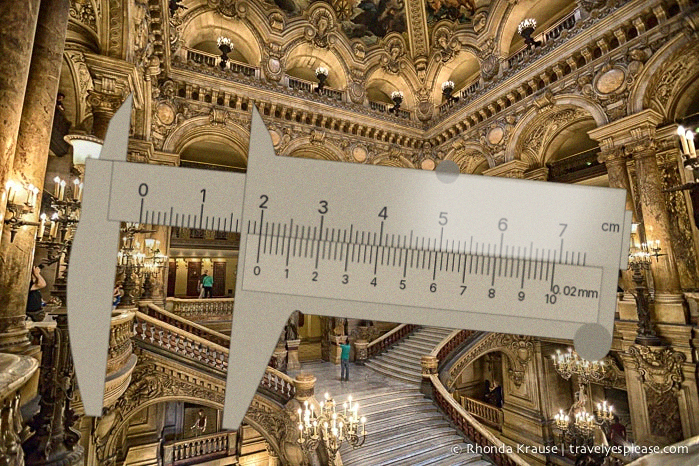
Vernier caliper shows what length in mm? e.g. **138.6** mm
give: **20.0** mm
